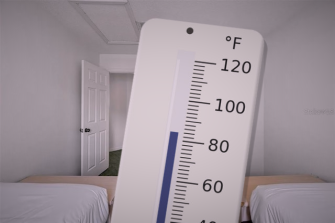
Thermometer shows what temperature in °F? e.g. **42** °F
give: **84** °F
